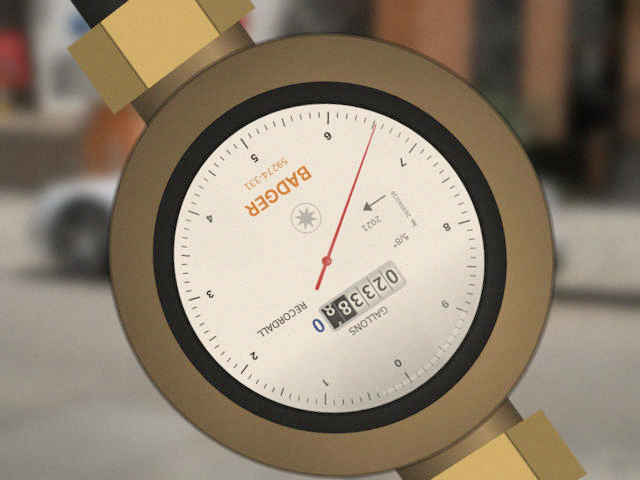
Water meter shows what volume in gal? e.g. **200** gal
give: **233876.5** gal
